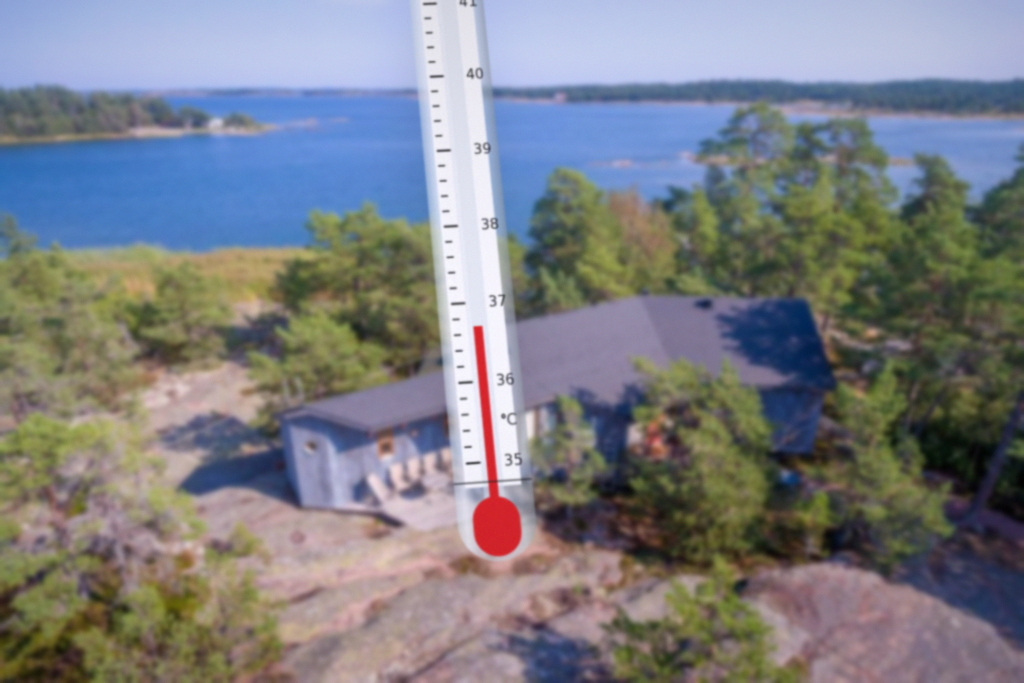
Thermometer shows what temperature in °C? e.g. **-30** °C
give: **36.7** °C
